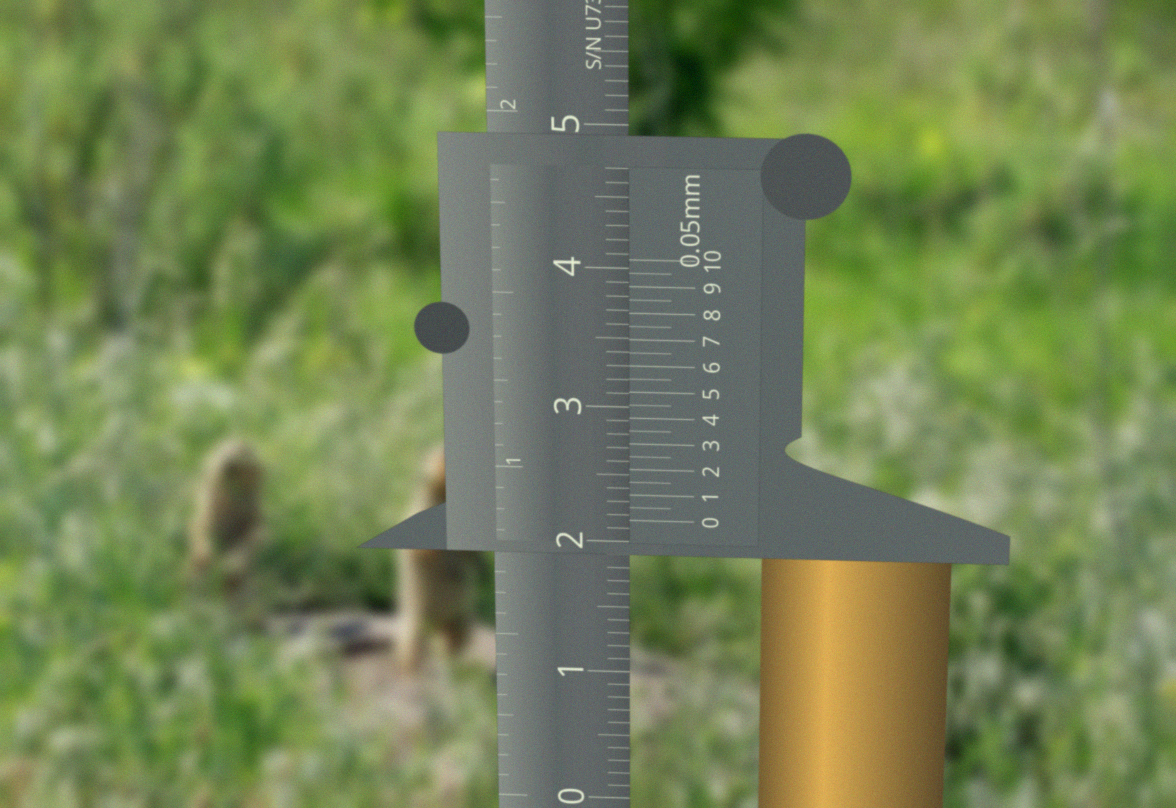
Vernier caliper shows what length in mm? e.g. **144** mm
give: **21.6** mm
